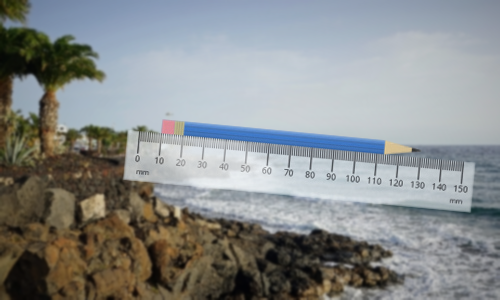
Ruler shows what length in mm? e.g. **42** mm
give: **120** mm
